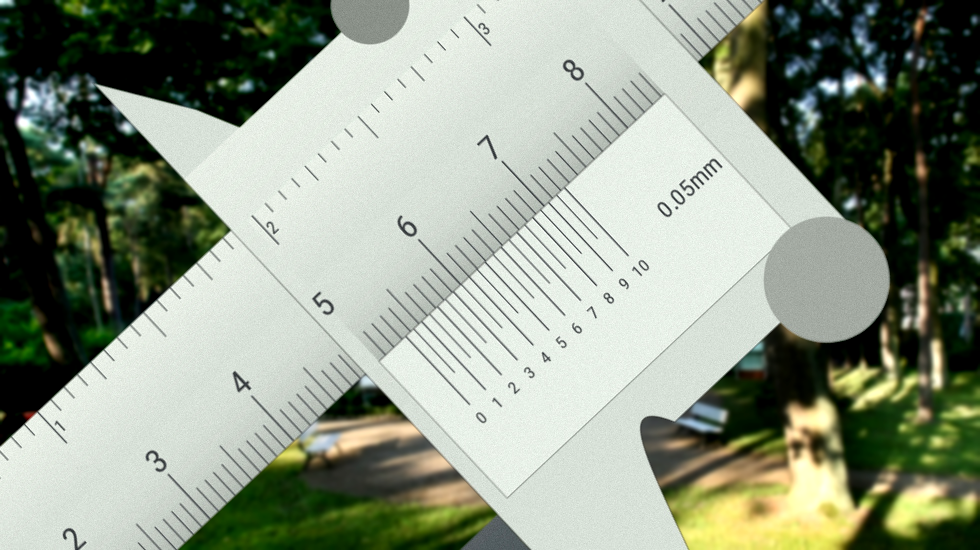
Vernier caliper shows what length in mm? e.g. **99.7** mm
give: **53.4** mm
